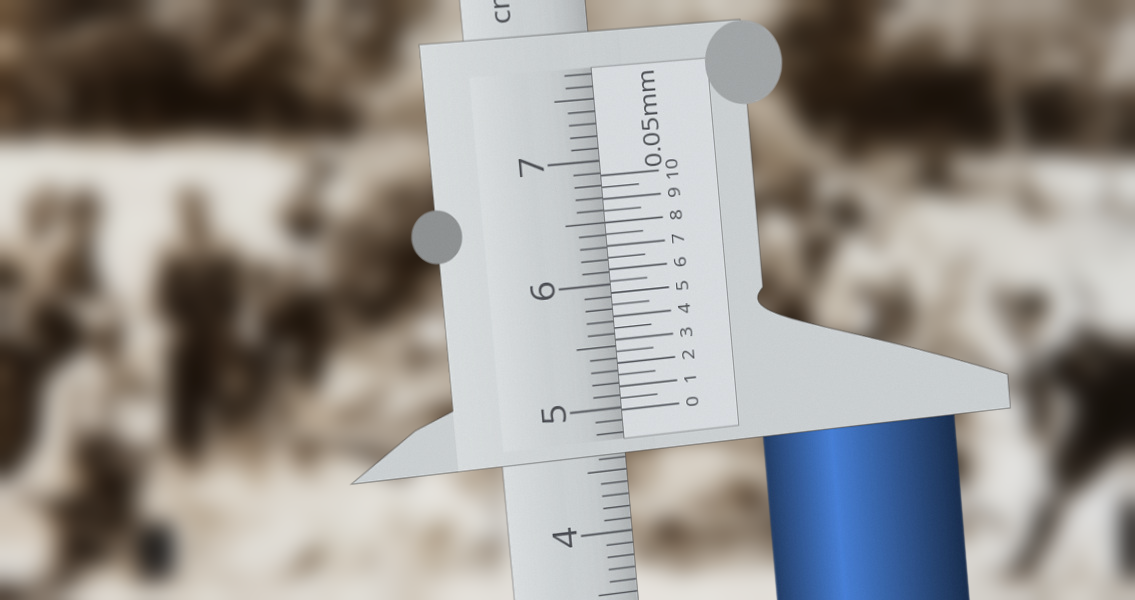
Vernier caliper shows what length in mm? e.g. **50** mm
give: **49.8** mm
